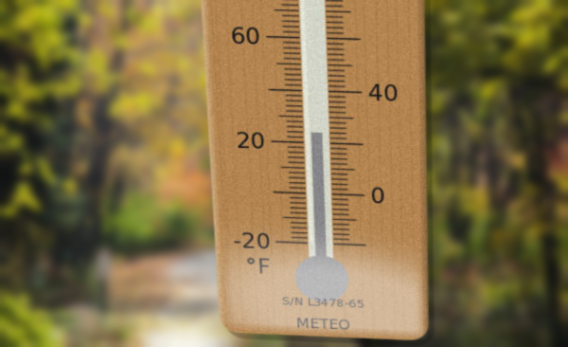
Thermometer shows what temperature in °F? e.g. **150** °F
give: **24** °F
